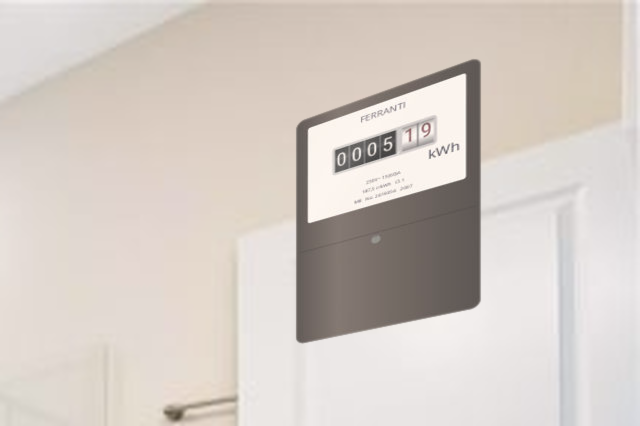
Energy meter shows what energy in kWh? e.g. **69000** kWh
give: **5.19** kWh
